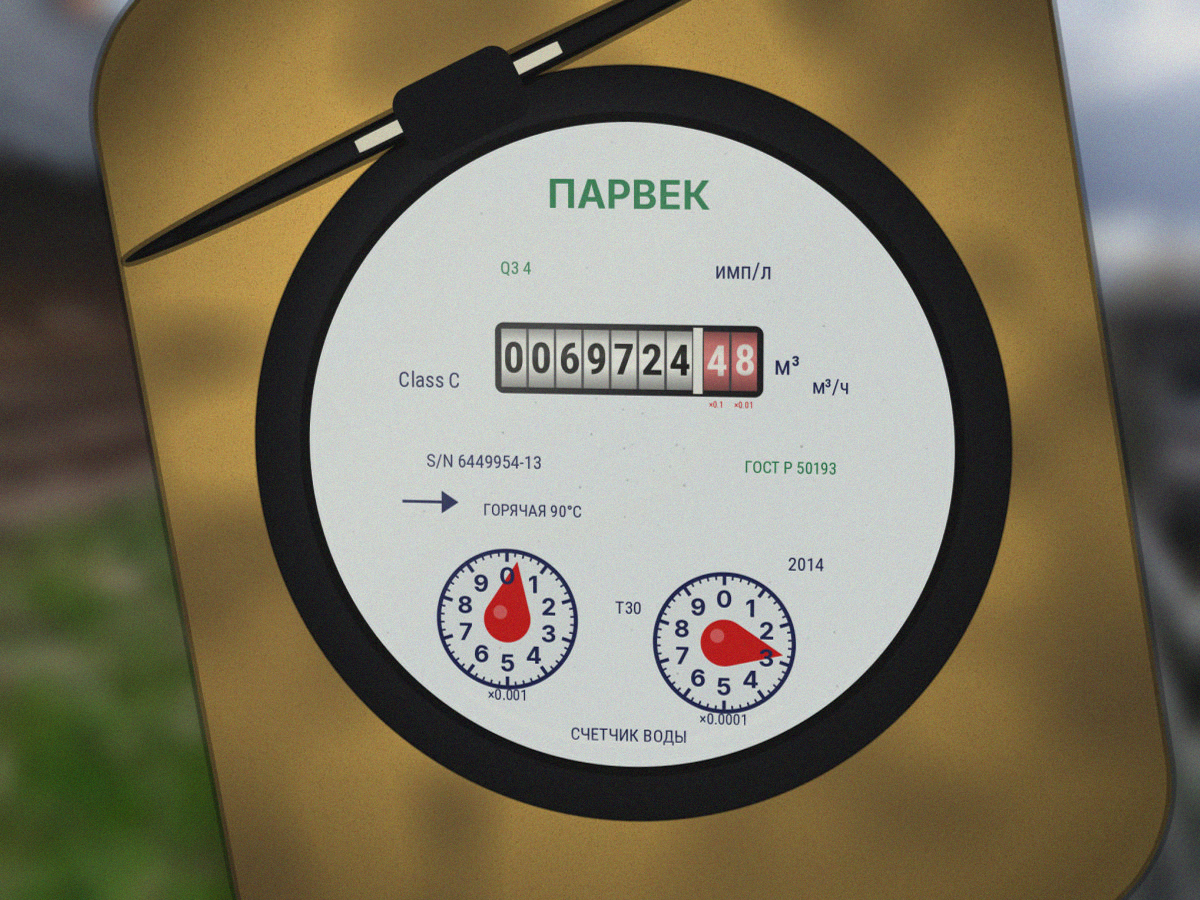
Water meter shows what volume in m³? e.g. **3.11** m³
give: **69724.4802** m³
